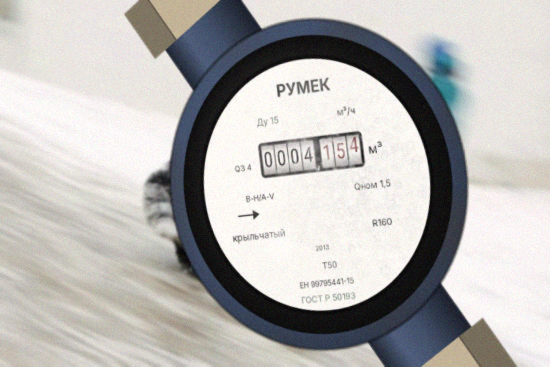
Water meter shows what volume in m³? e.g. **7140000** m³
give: **4.154** m³
